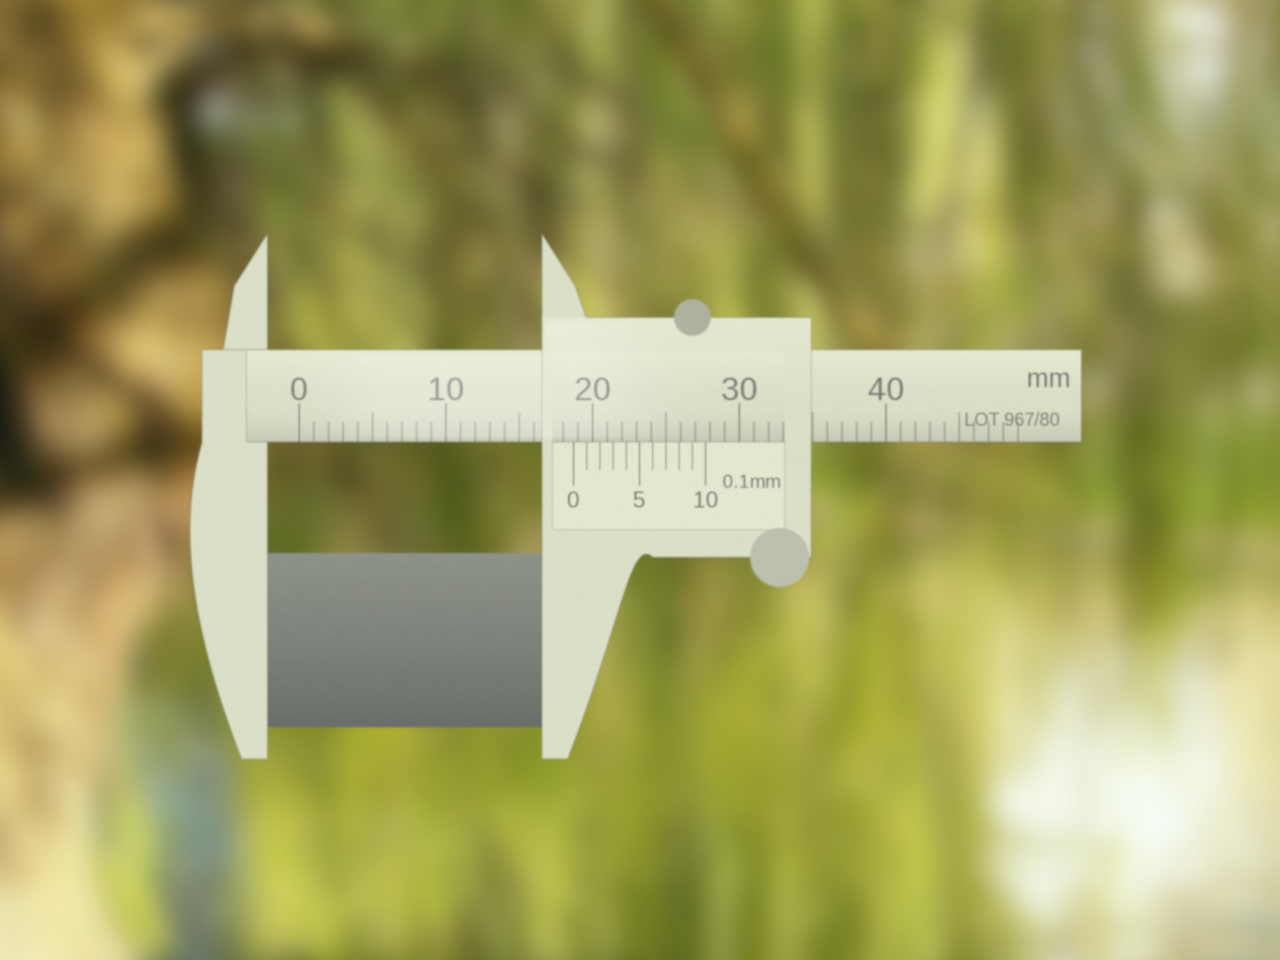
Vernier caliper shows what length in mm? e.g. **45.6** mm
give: **18.7** mm
